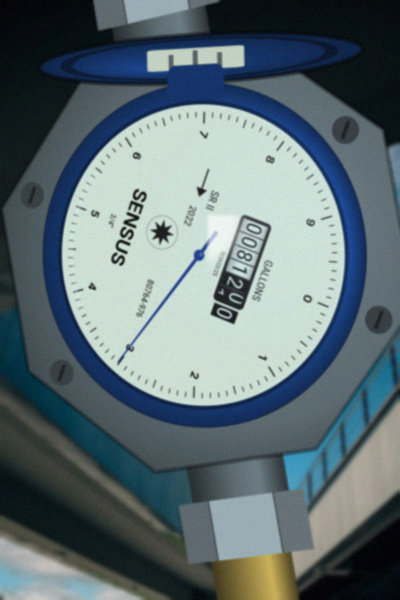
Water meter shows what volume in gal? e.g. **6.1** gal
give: **81203.0** gal
